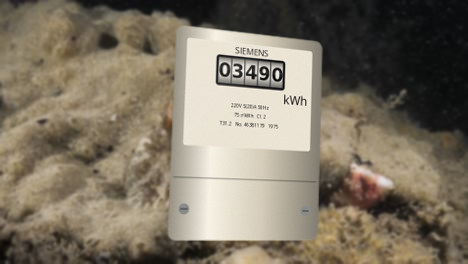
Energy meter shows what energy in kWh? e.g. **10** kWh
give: **3490** kWh
